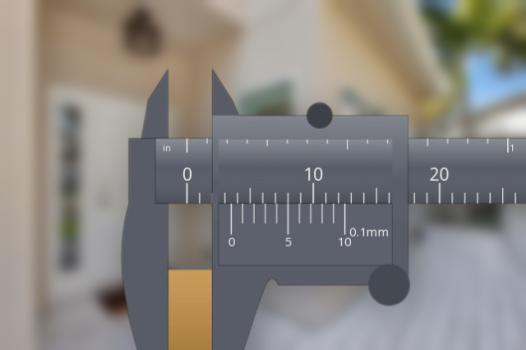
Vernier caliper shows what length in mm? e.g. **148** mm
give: **3.5** mm
